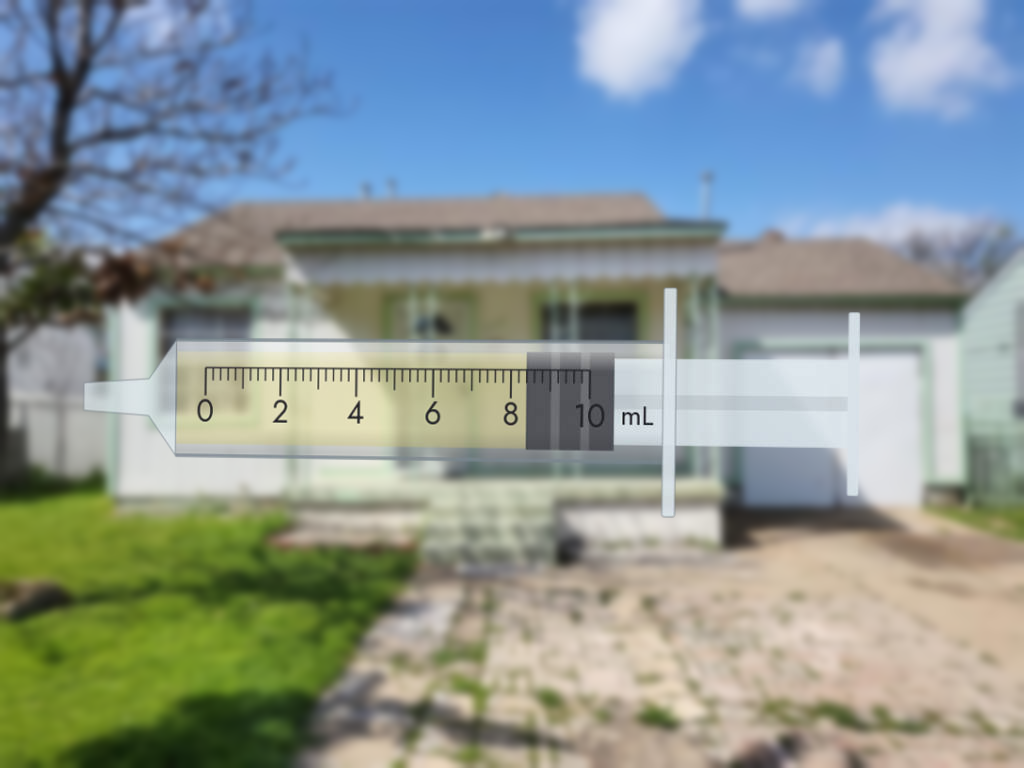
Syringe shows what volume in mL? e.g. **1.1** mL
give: **8.4** mL
